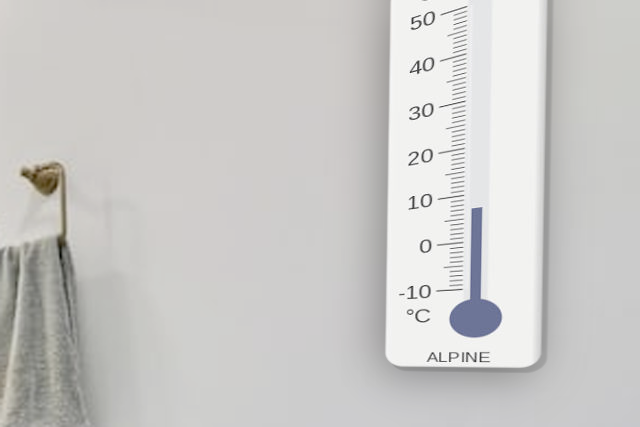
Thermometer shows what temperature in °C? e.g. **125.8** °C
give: **7** °C
